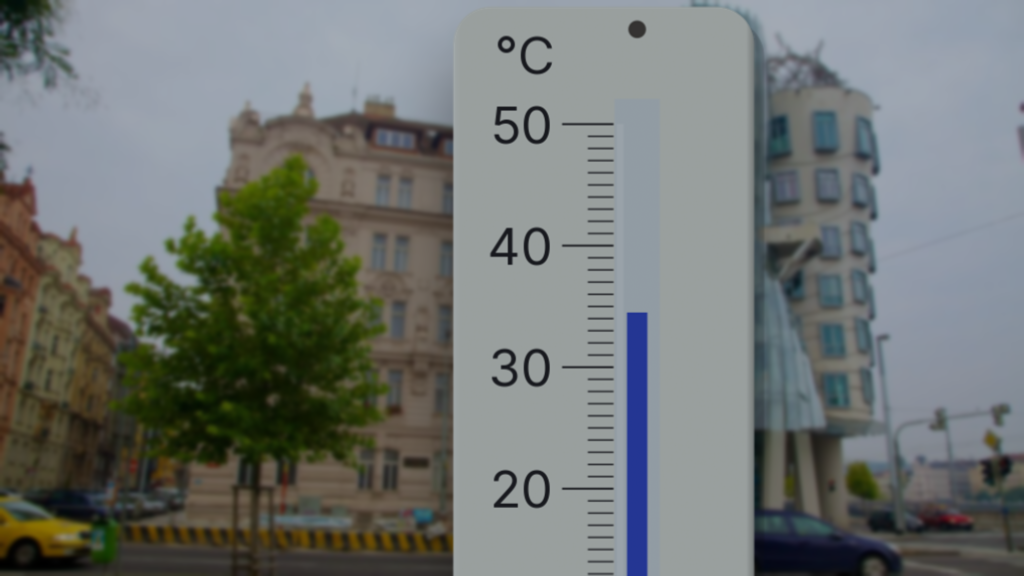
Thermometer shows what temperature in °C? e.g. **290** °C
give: **34.5** °C
